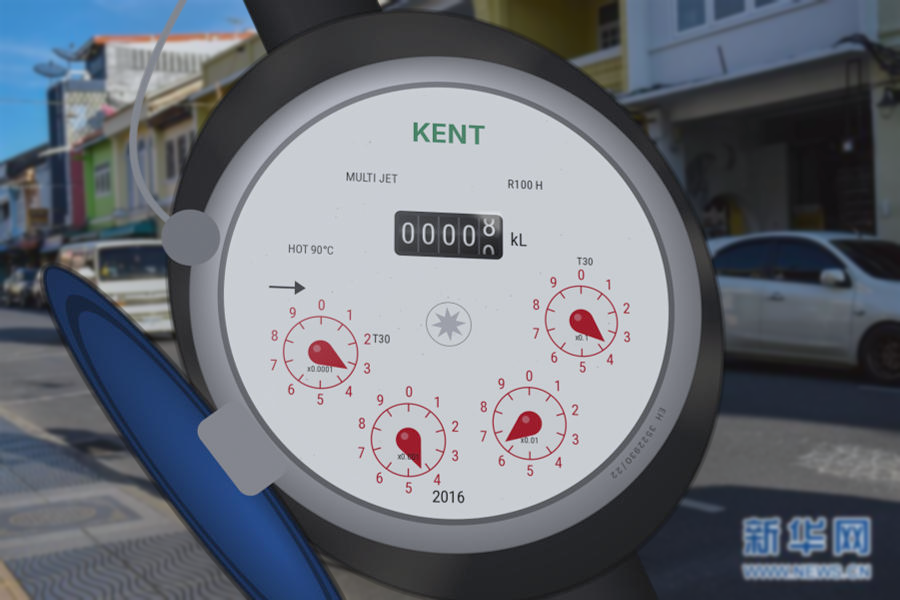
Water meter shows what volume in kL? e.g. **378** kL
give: **8.3643** kL
